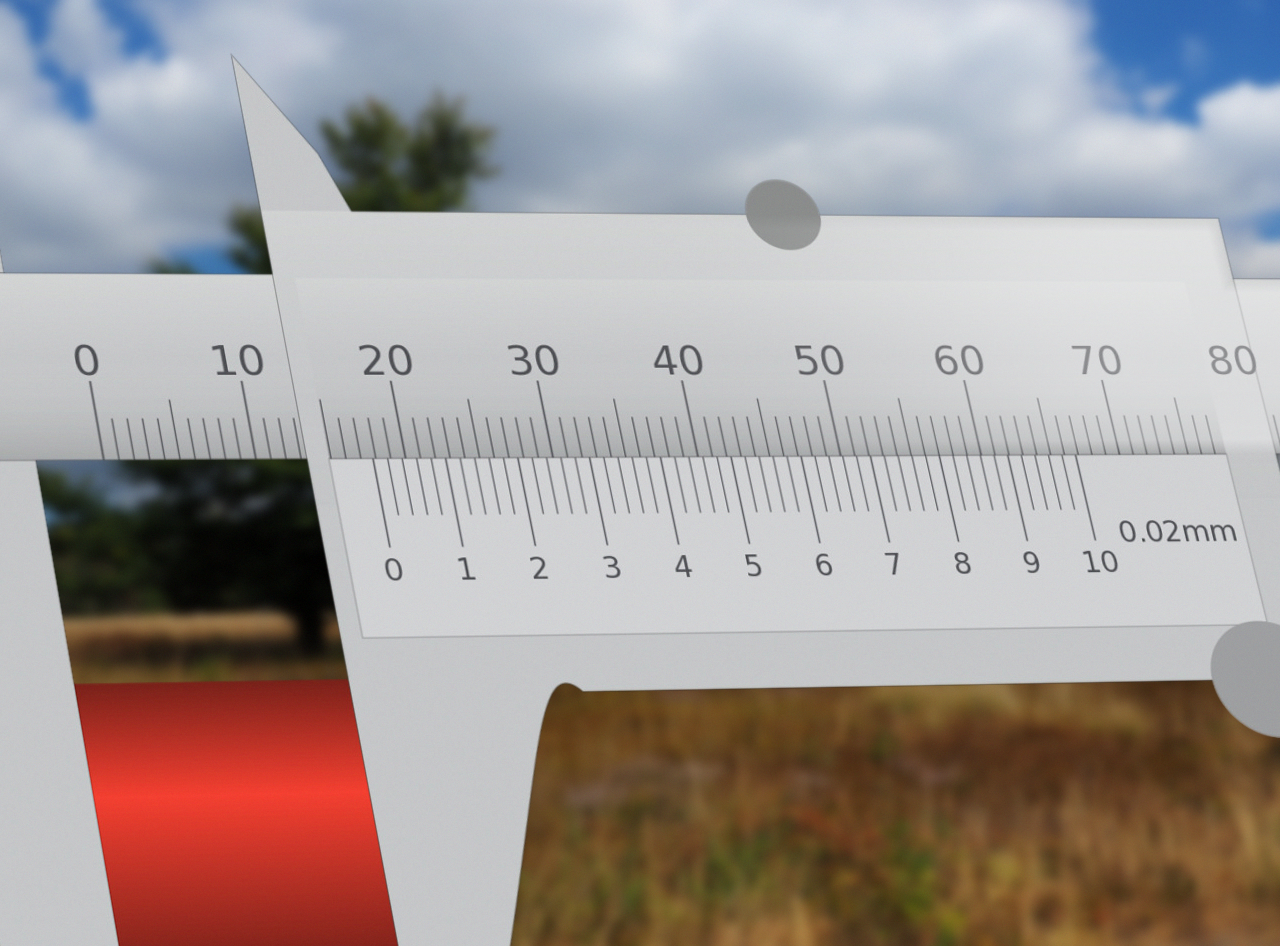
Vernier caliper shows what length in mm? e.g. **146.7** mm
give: **17.8** mm
